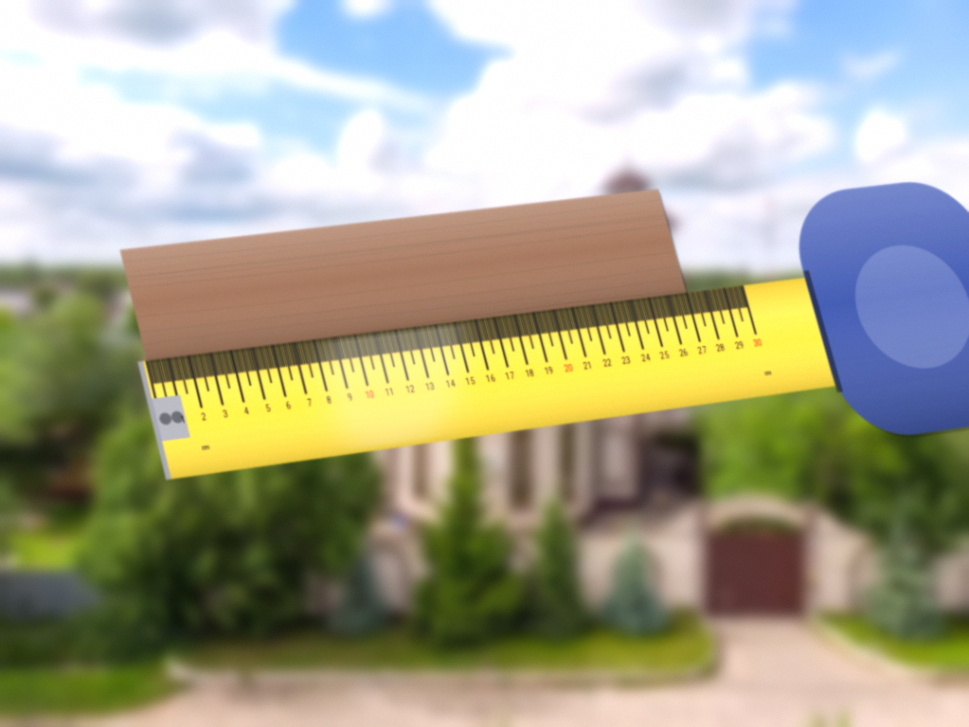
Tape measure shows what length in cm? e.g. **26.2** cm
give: **27** cm
